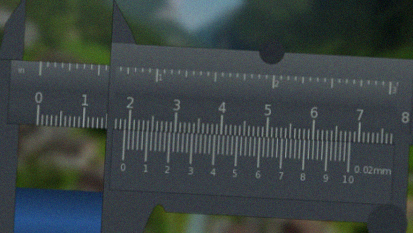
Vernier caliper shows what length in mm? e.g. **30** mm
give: **19.0** mm
